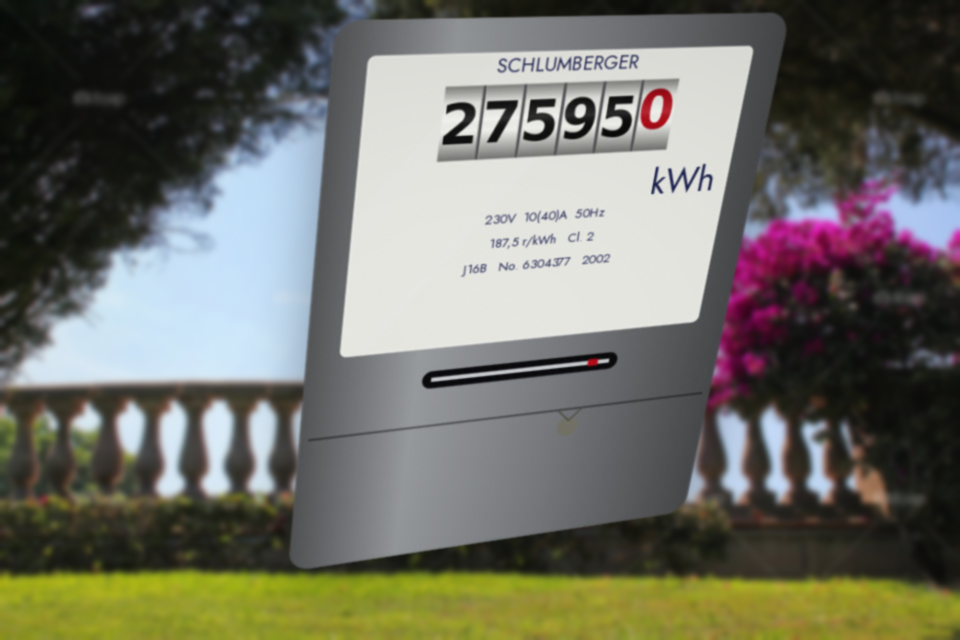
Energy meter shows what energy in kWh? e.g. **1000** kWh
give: **27595.0** kWh
